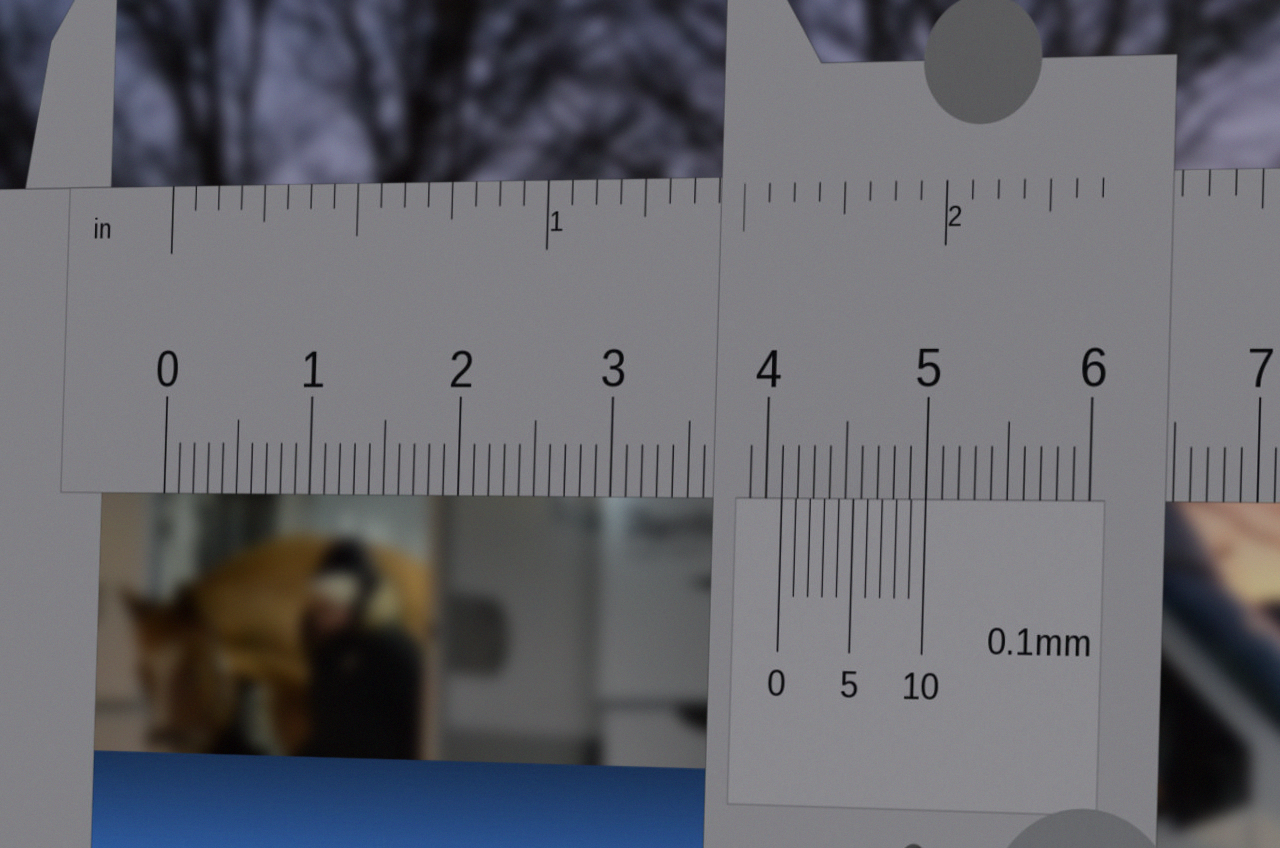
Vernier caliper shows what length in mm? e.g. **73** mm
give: **41.0** mm
